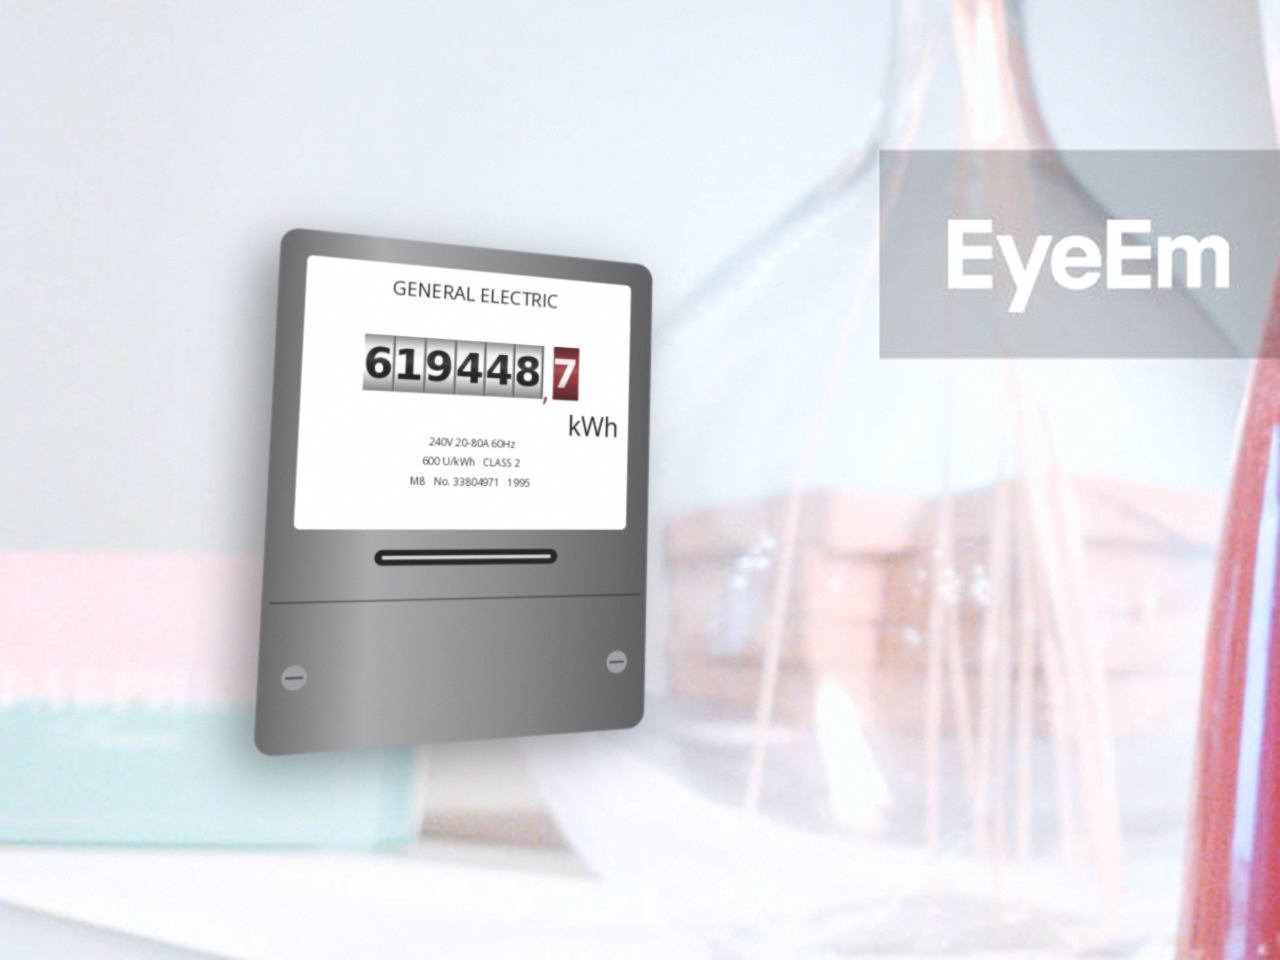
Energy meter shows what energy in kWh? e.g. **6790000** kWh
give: **619448.7** kWh
